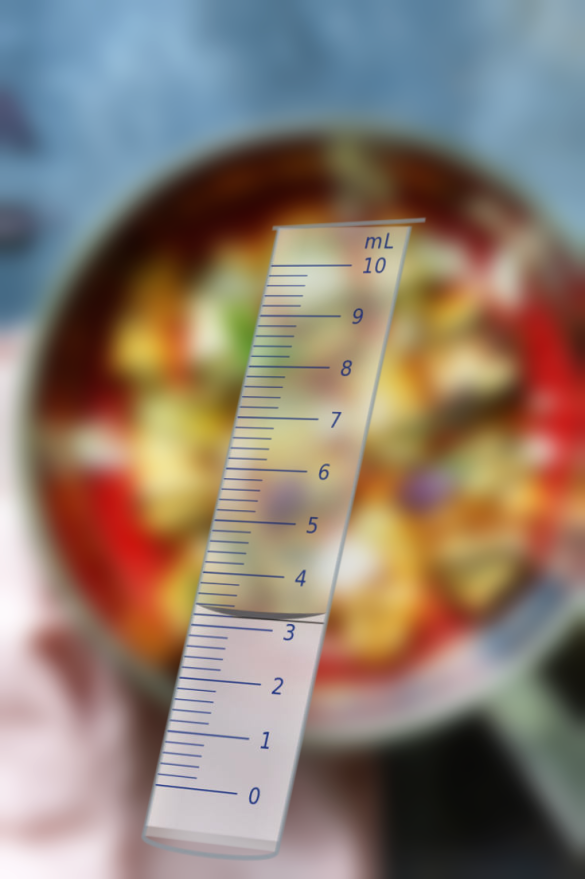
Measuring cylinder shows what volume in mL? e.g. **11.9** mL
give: **3.2** mL
